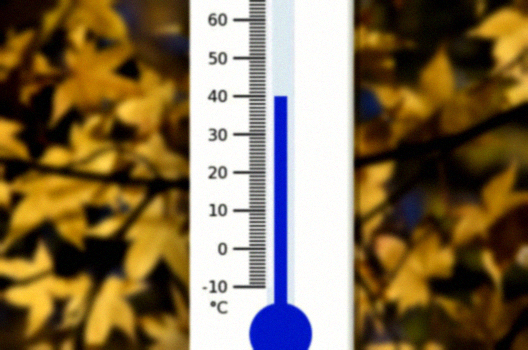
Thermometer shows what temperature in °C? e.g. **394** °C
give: **40** °C
